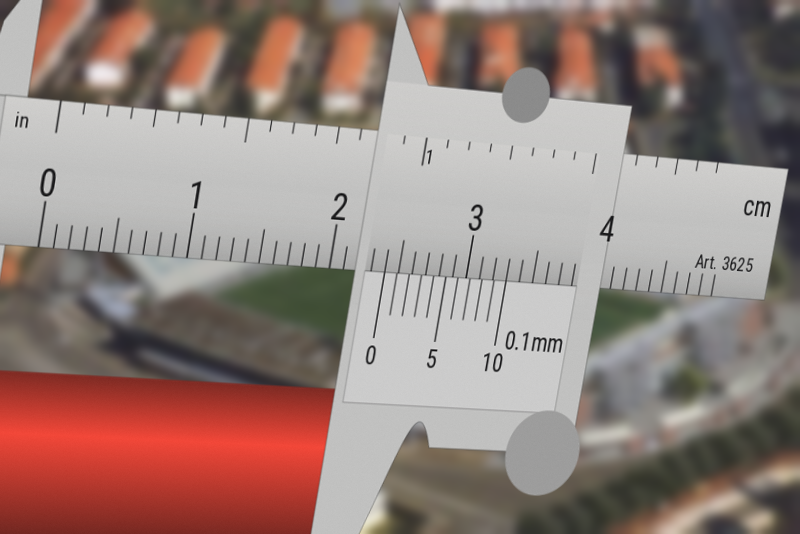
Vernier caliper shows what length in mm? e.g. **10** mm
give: **24.0** mm
